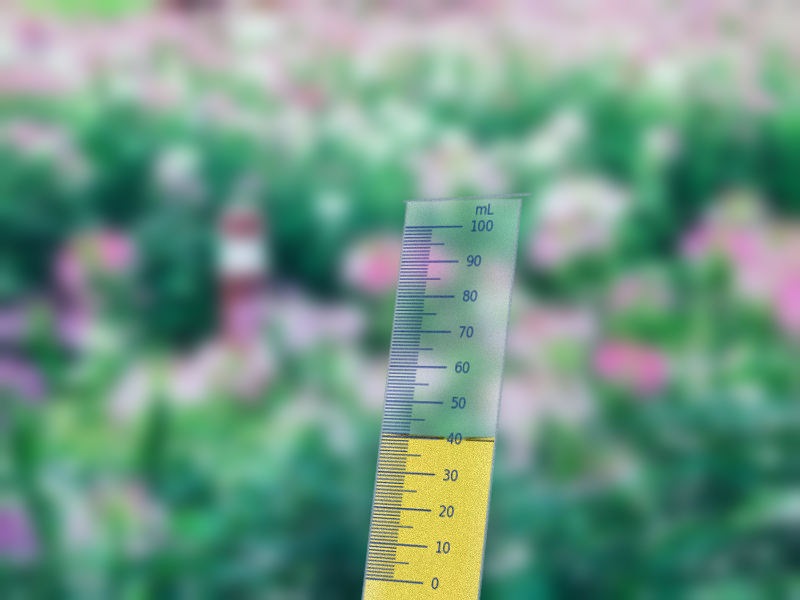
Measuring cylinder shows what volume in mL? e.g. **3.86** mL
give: **40** mL
